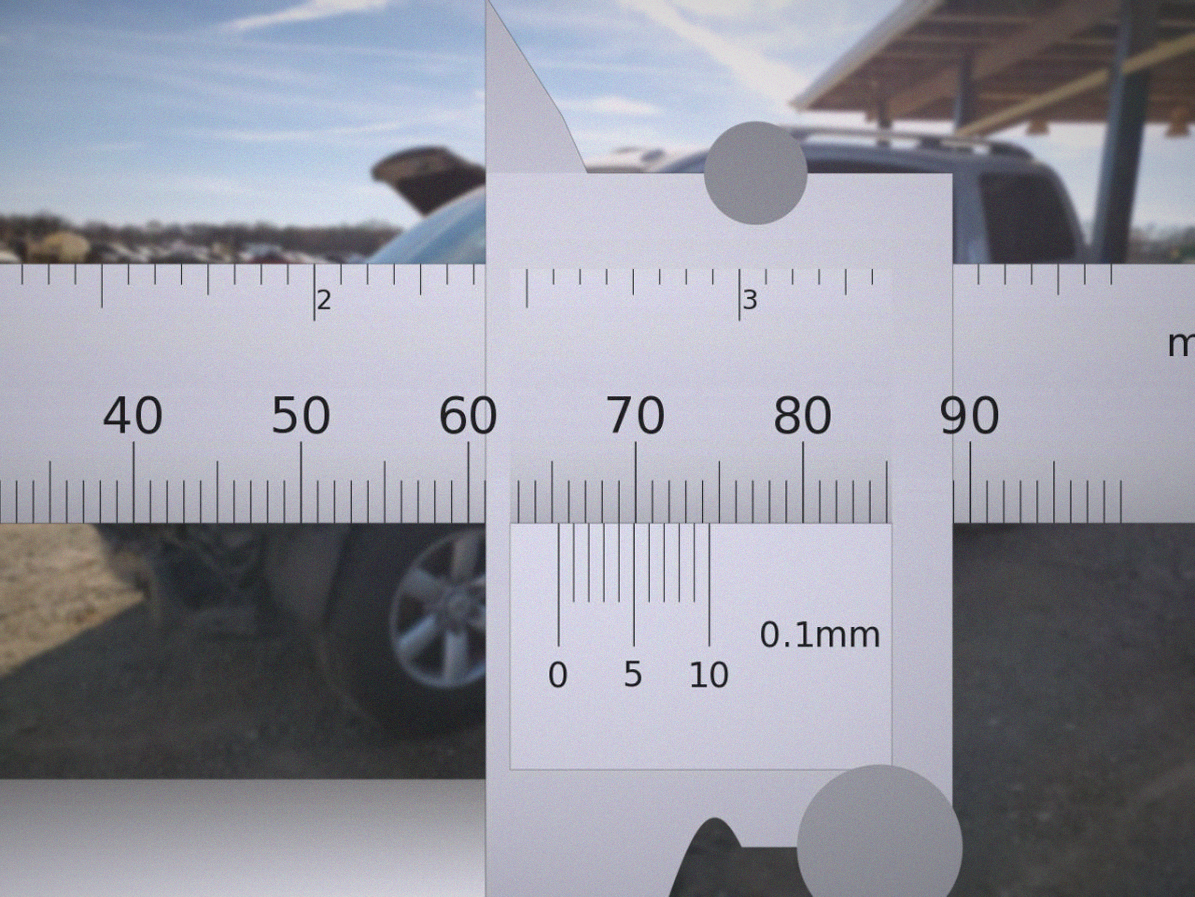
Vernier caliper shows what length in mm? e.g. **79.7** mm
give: **65.4** mm
